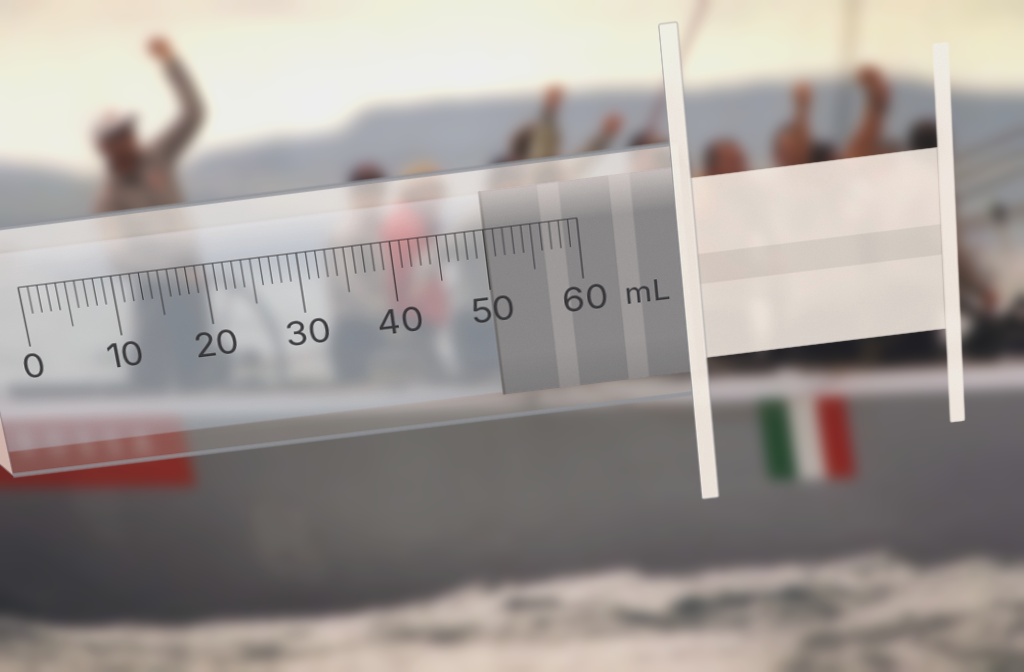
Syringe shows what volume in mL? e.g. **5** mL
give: **50** mL
